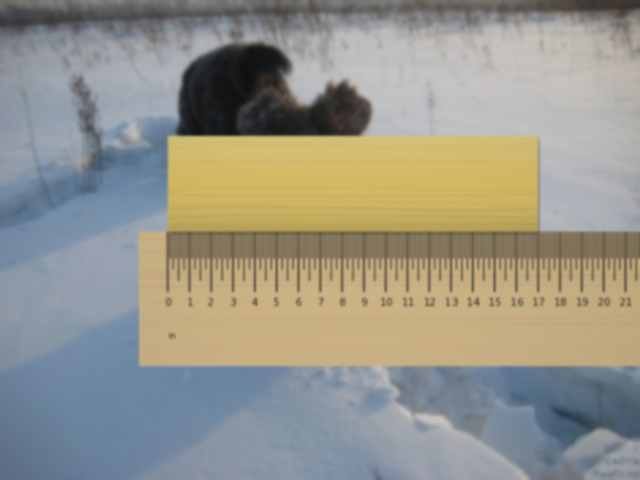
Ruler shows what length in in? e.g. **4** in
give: **17** in
